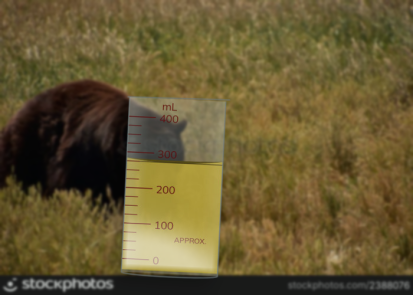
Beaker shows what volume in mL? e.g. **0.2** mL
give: **275** mL
